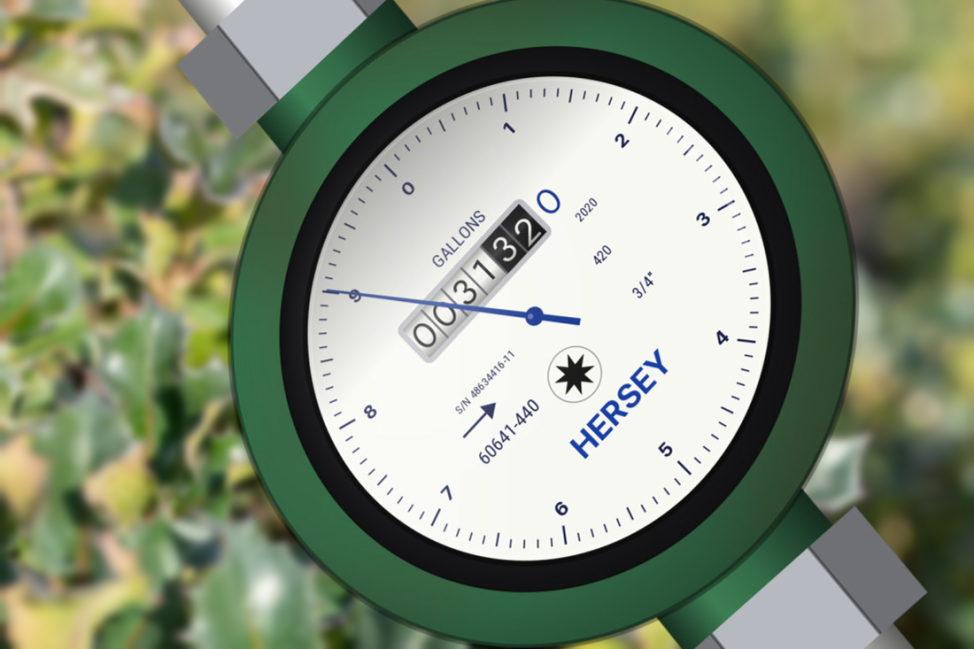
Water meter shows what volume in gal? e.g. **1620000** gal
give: **31319.0** gal
